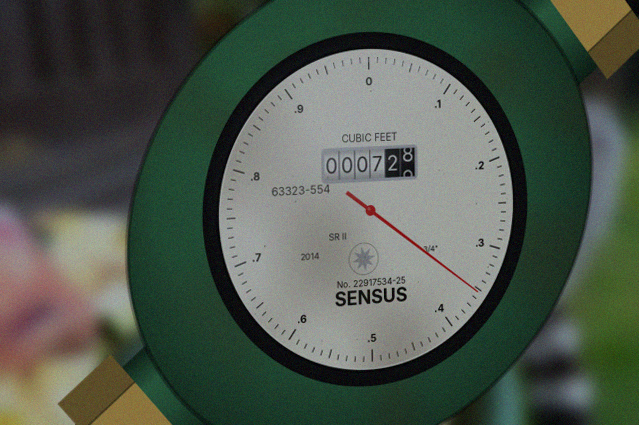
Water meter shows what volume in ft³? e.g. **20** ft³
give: **728.35** ft³
